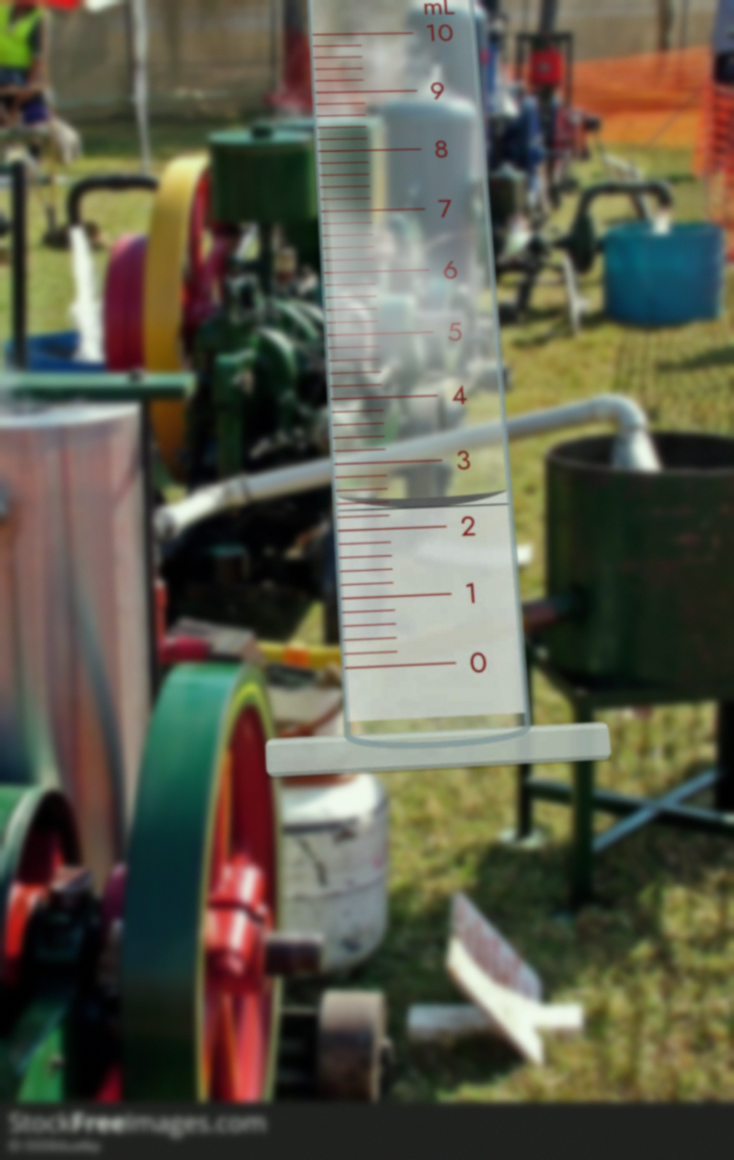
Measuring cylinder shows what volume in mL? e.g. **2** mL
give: **2.3** mL
